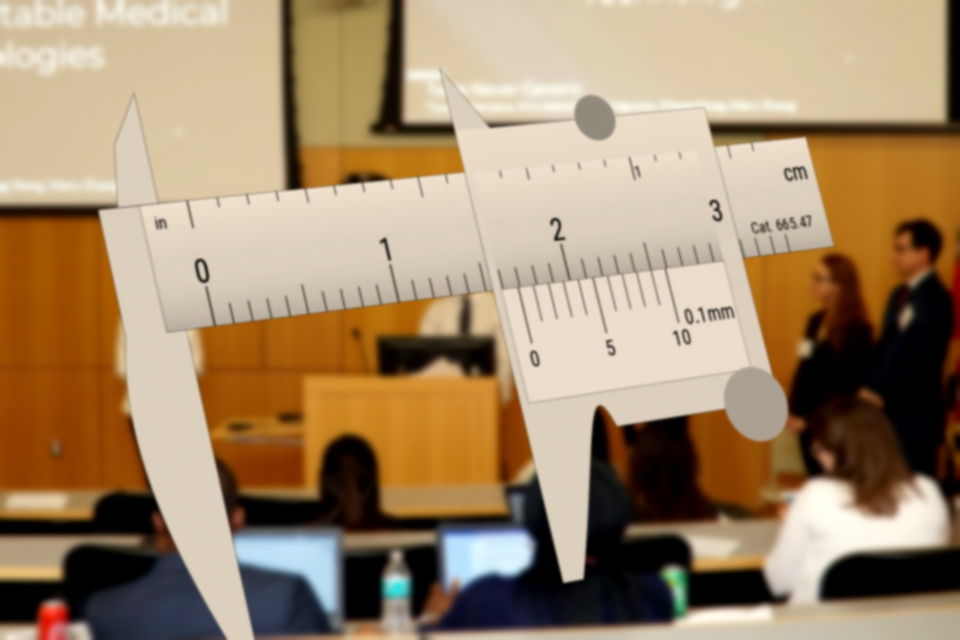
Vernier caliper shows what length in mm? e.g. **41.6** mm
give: **16.9** mm
